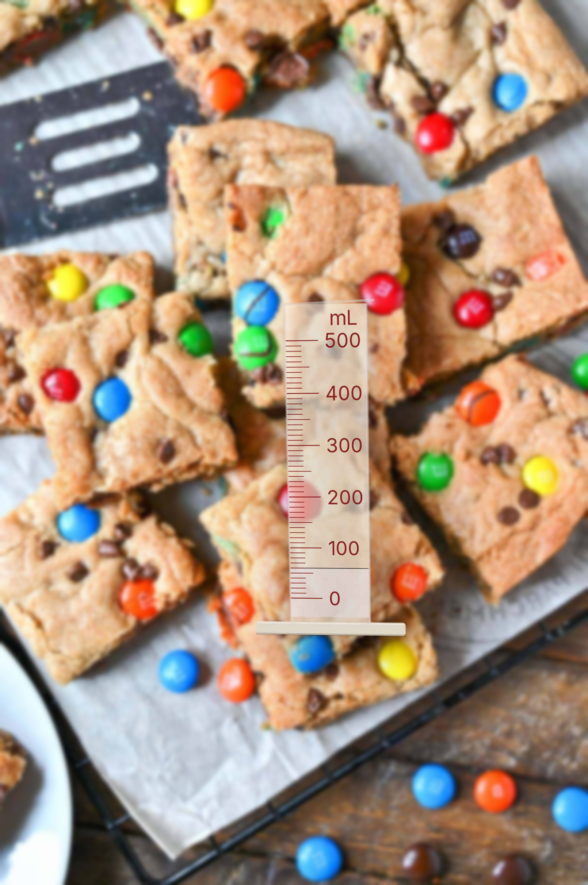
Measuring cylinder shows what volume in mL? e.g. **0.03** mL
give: **60** mL
